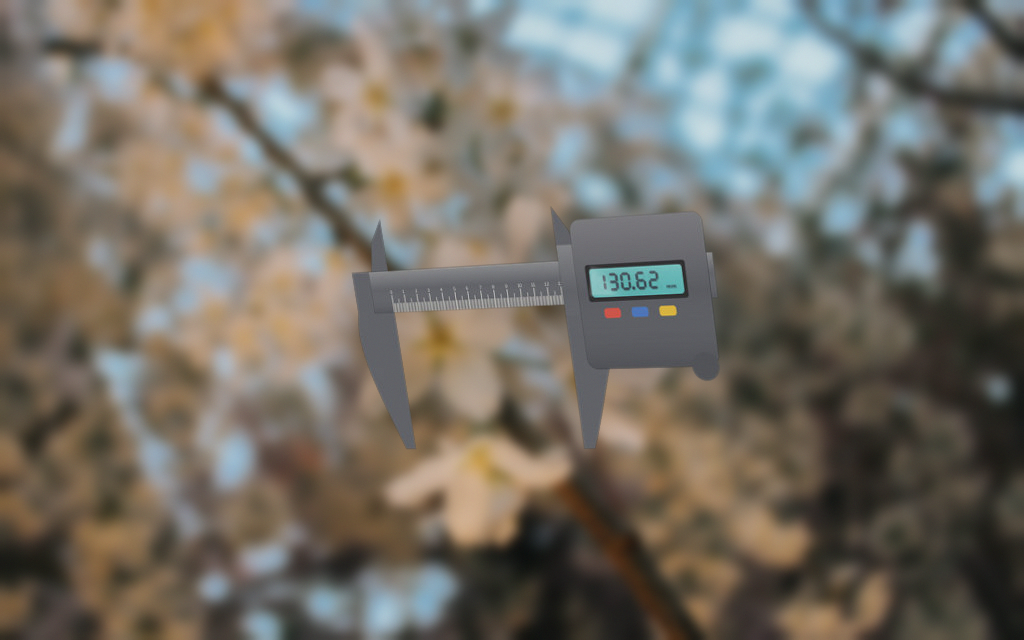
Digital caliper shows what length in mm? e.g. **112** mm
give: **130.62** mm
